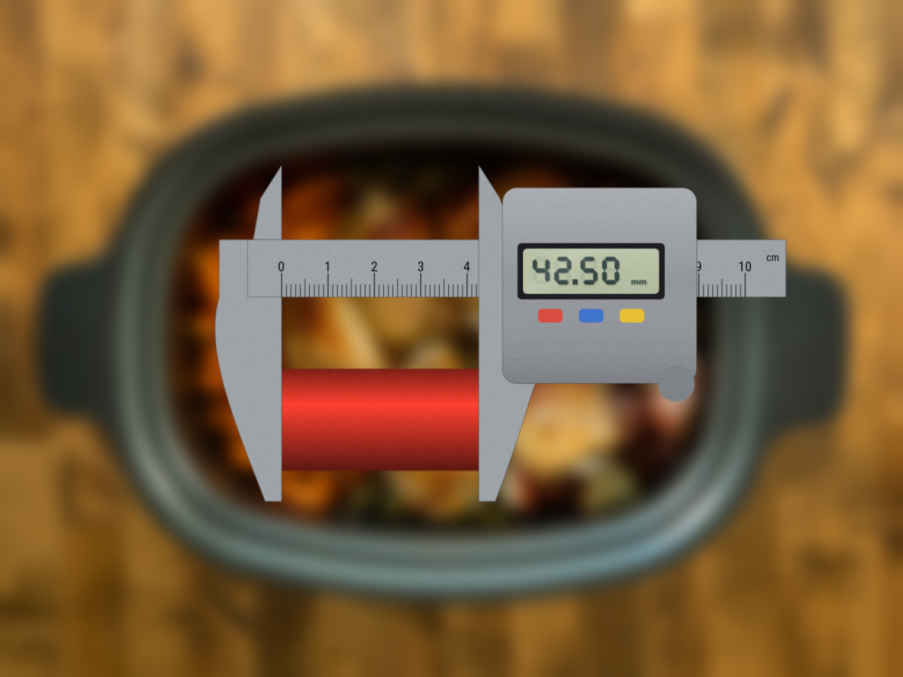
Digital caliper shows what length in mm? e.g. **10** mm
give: **42.50** mm
